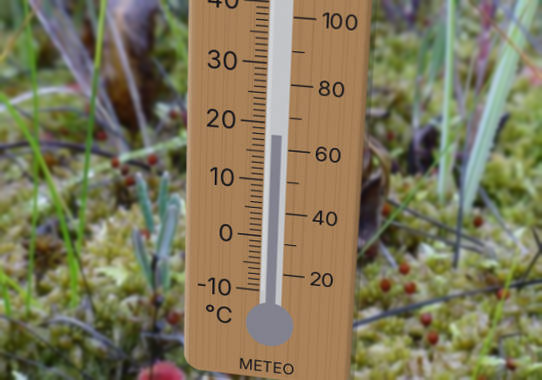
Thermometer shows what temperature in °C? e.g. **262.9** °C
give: **18** °C
